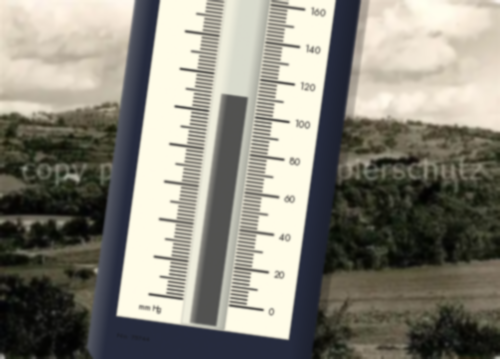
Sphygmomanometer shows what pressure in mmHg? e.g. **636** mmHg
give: **110** mmHg
